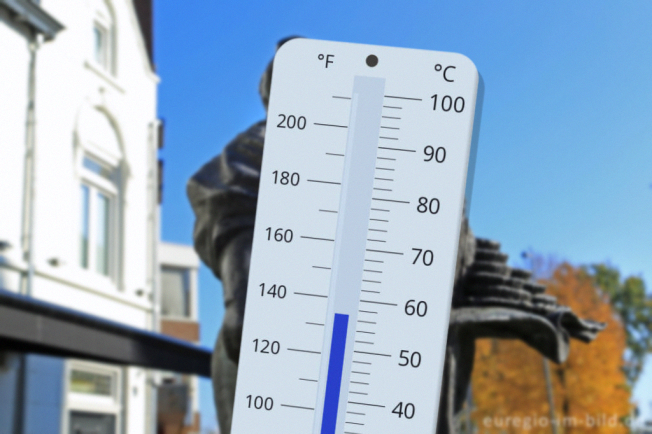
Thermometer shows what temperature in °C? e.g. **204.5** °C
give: **57** °C
